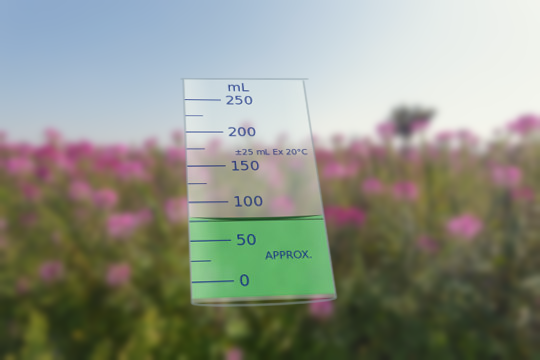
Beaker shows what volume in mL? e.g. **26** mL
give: **75** mL
